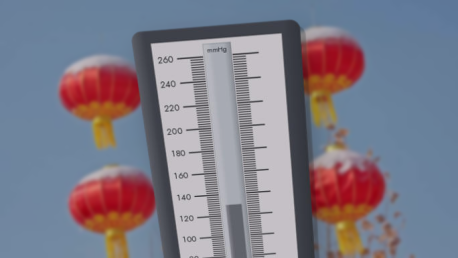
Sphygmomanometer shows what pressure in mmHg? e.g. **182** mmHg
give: **130** mmHg
